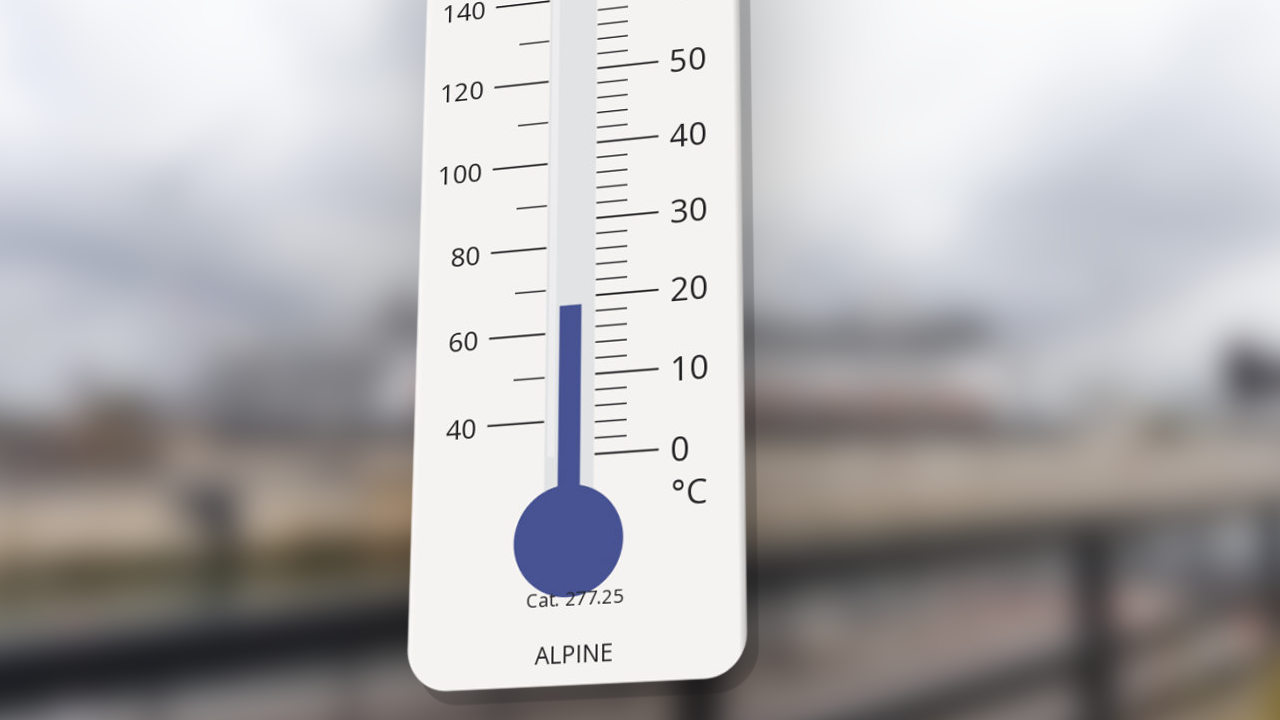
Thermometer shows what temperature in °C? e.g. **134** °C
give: **19** °C
